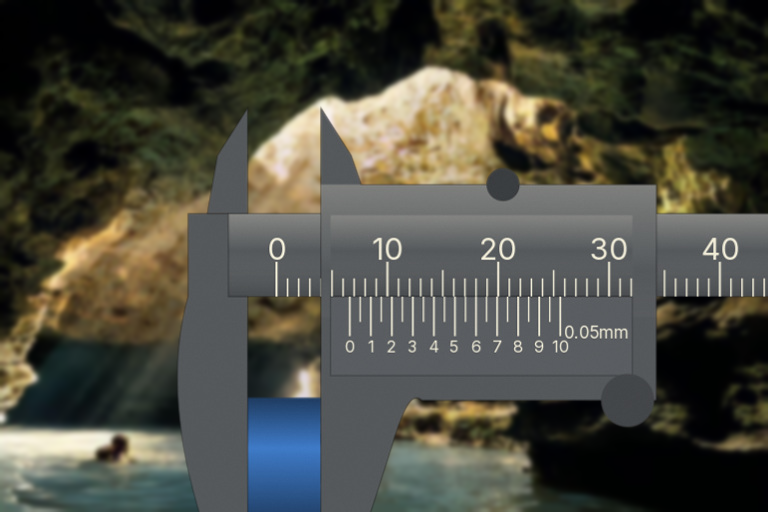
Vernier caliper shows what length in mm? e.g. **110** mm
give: **6.6** mm
